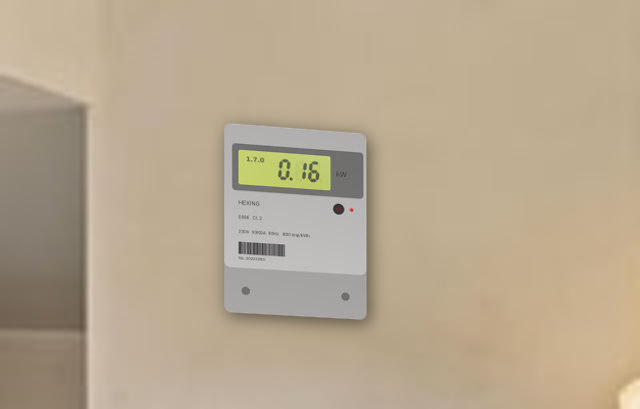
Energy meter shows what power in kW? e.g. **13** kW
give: **0.16** kW
